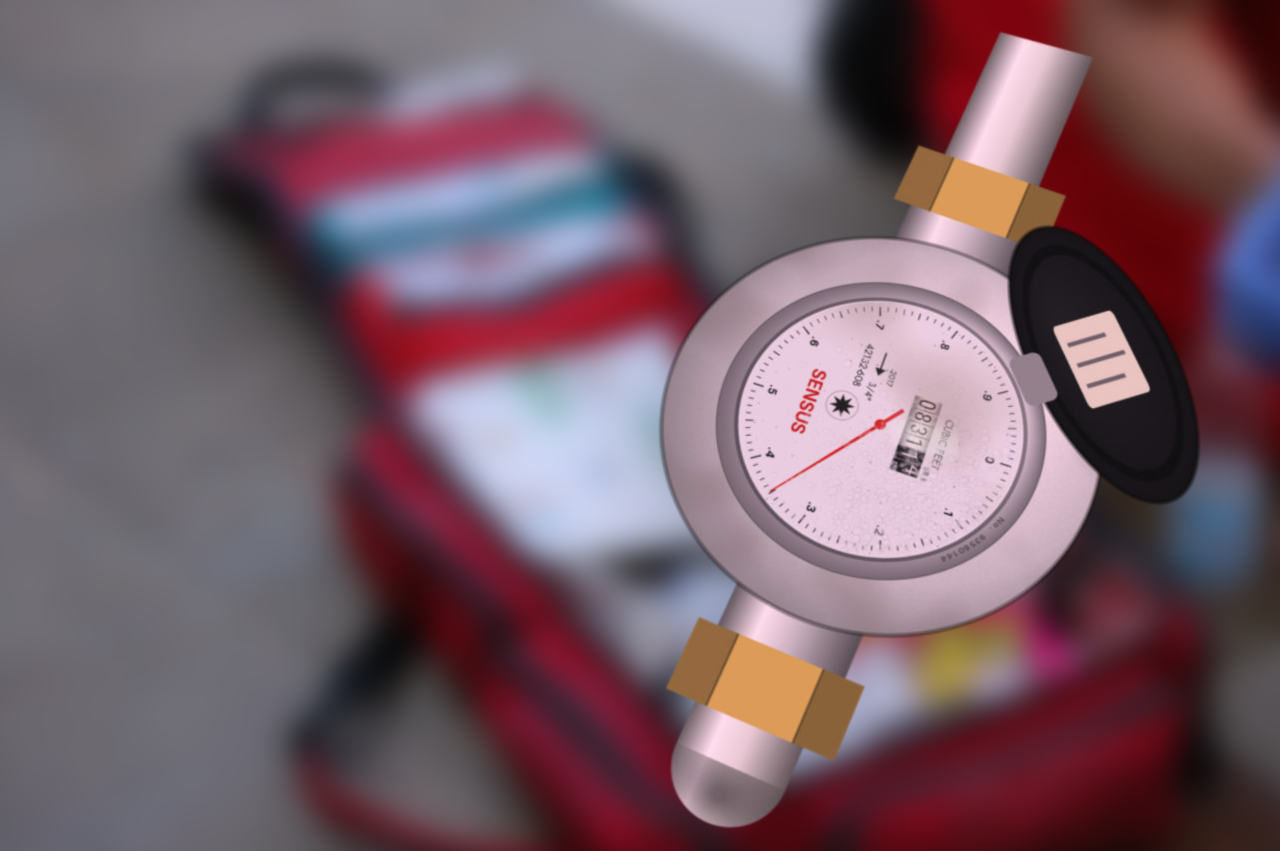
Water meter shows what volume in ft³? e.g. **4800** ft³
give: **83114.35** ft³
